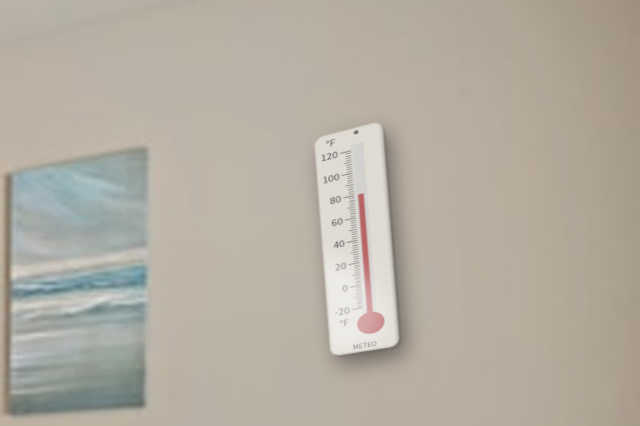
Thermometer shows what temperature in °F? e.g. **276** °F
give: **80** °F
